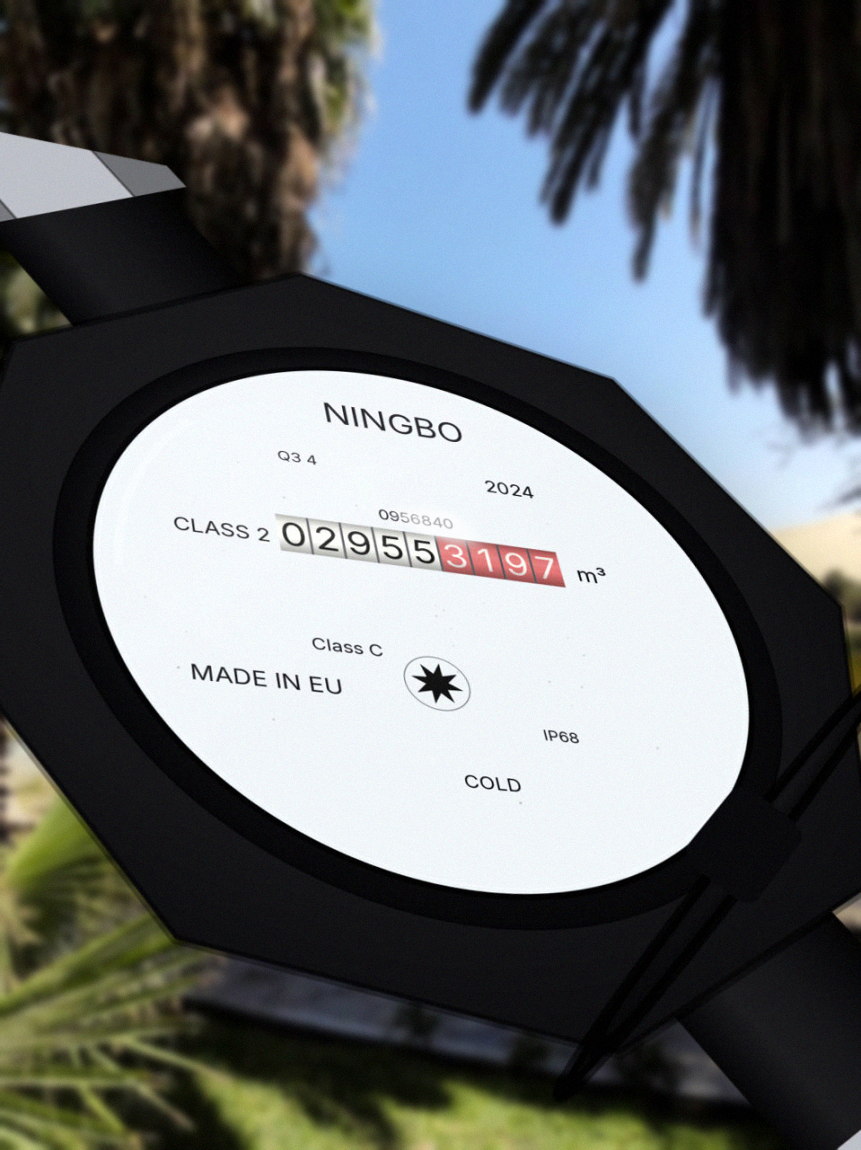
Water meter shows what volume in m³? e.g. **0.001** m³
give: **2955.3197** m³
